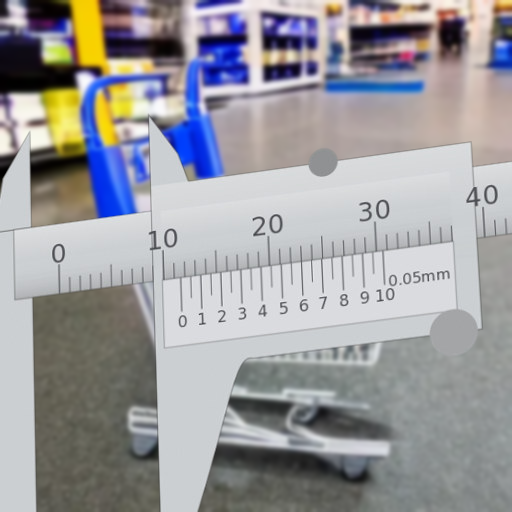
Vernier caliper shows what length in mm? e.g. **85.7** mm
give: **11.6** mm
